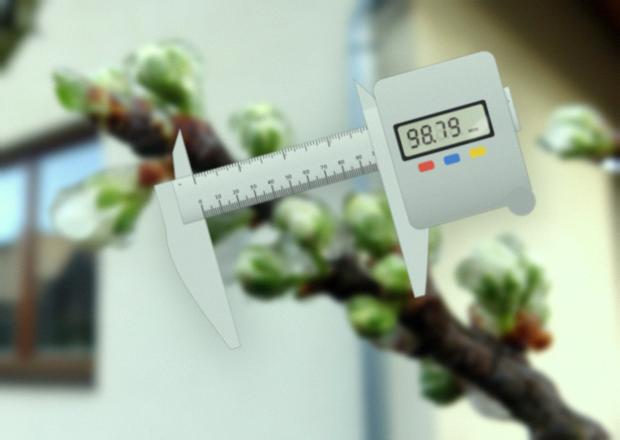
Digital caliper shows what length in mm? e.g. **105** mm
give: **98.79** mm
